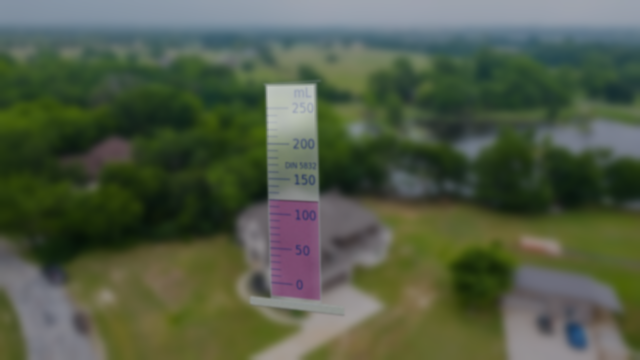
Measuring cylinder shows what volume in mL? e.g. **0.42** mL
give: **120** mL
